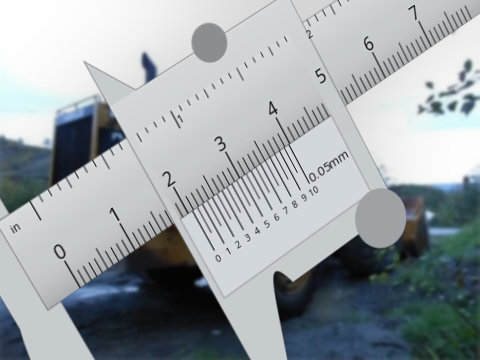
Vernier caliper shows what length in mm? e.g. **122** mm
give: **20.8** mm
